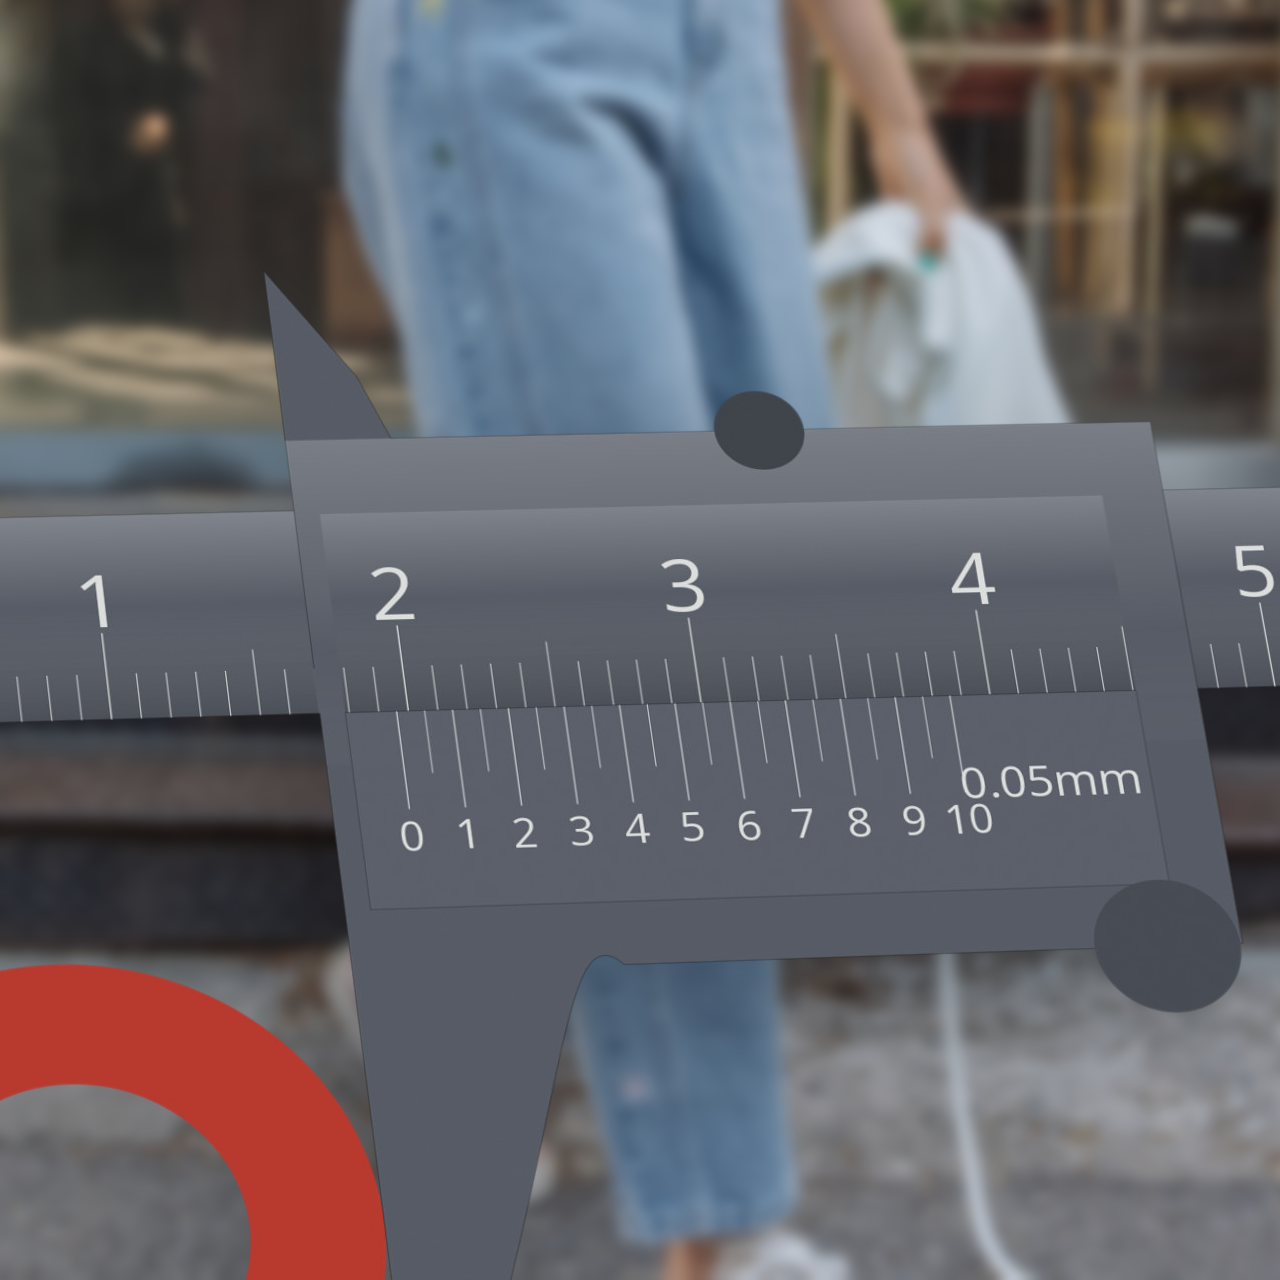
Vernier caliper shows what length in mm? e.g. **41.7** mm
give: **19.60** mm
